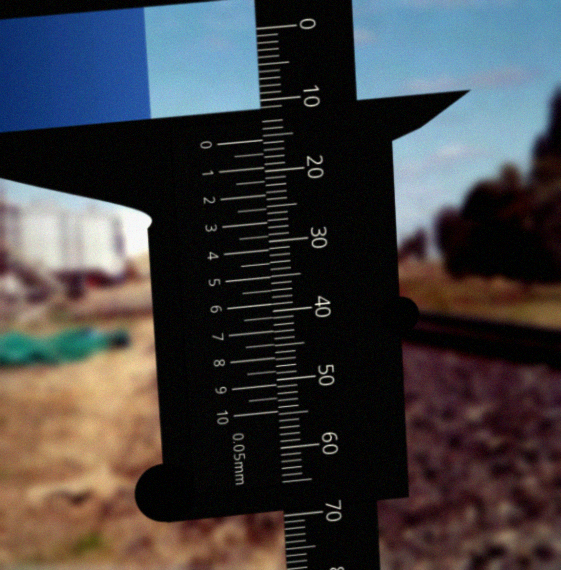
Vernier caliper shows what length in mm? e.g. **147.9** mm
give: **15.6** mm
